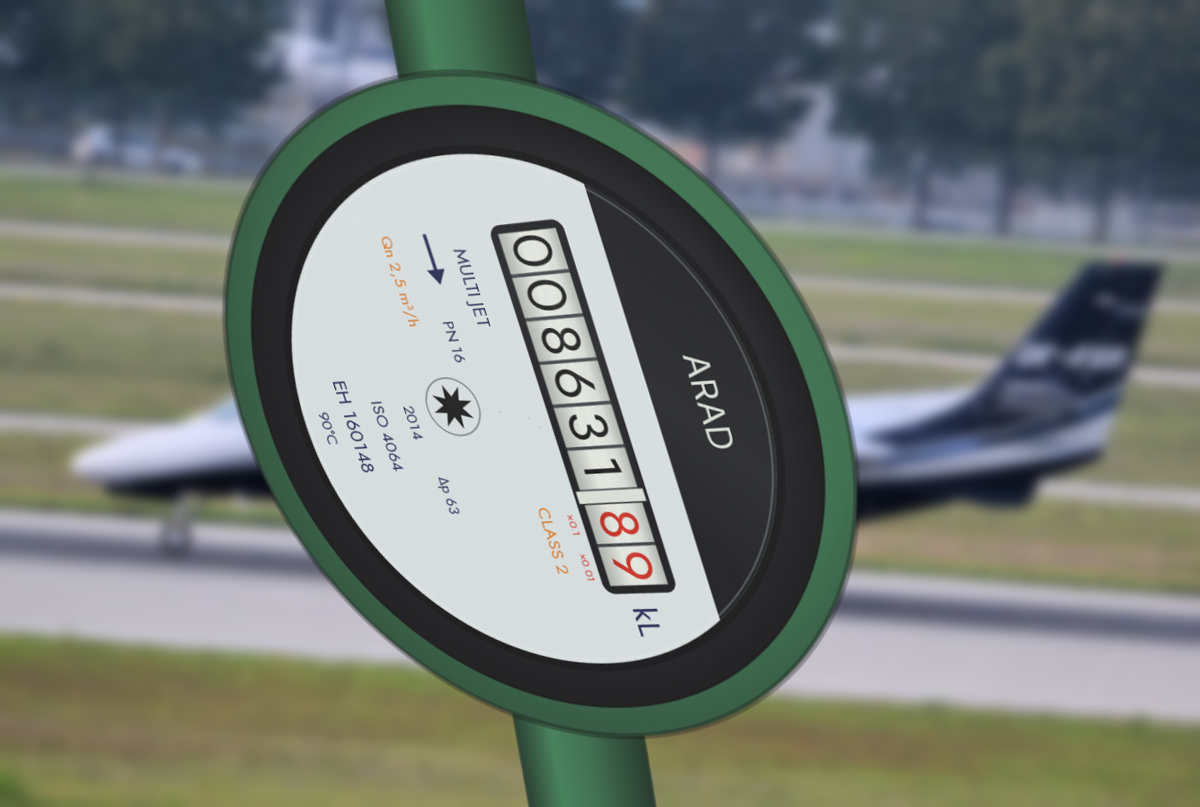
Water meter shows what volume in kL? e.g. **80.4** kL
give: **8631.89** kL
